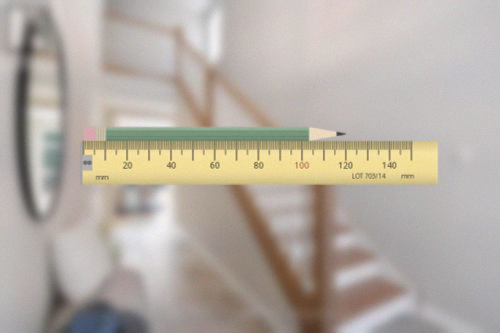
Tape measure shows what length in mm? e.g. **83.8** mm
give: **120** mm
